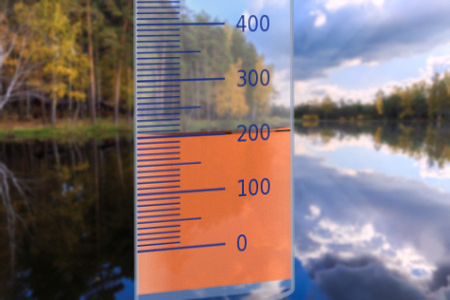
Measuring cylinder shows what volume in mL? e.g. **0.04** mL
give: **200** mL
